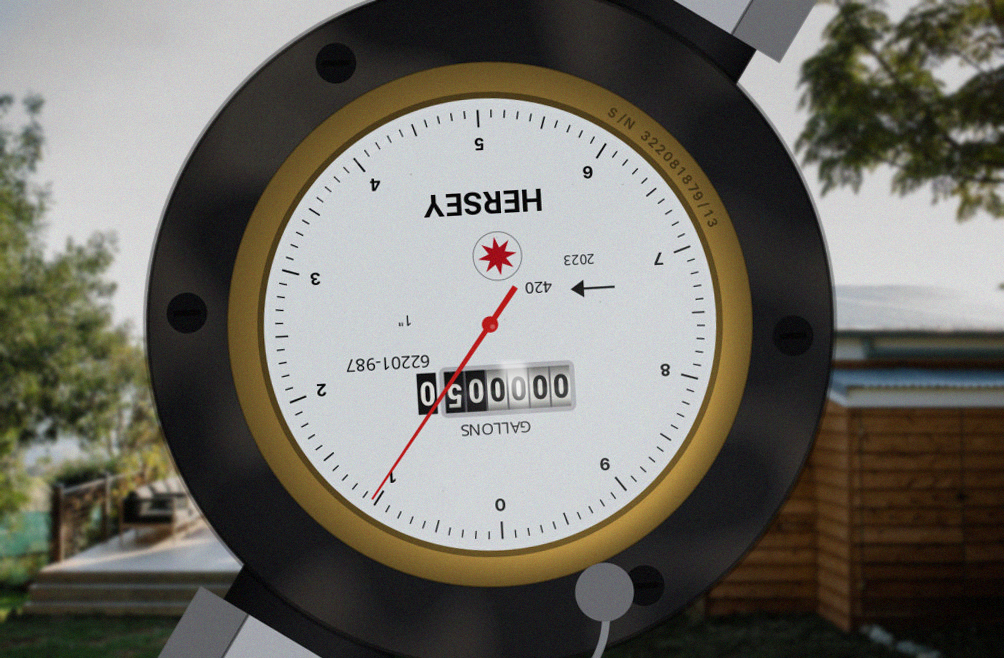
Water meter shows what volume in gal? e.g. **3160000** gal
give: **51.0** gal
